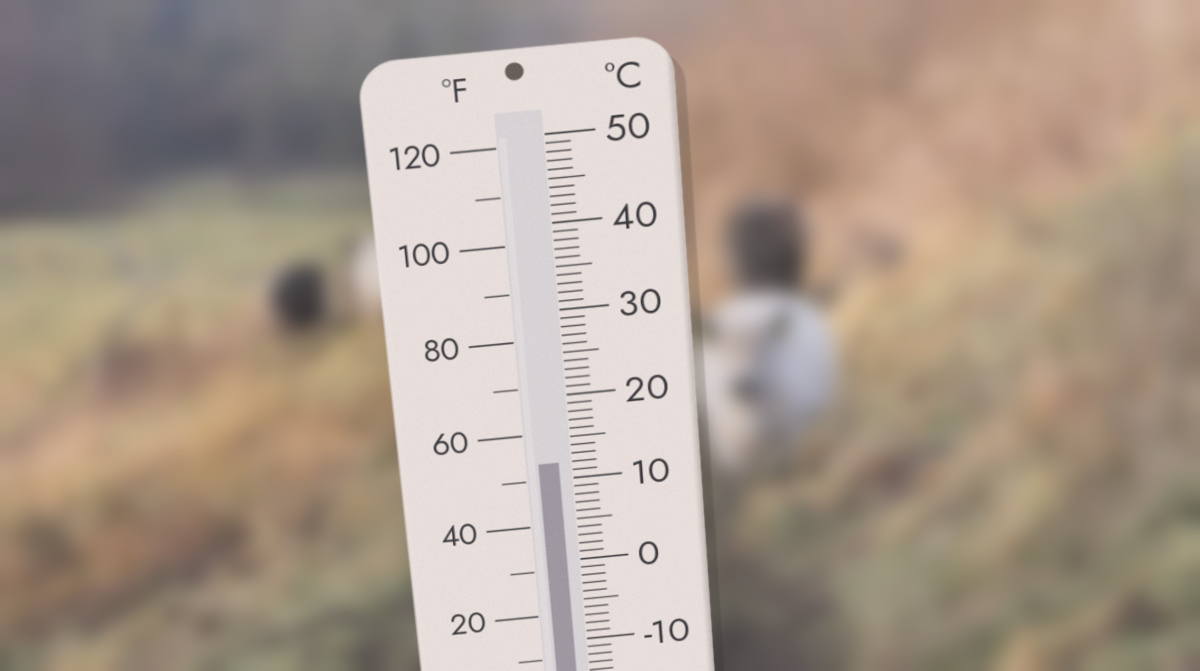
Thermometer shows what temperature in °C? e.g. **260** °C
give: **12** °C
